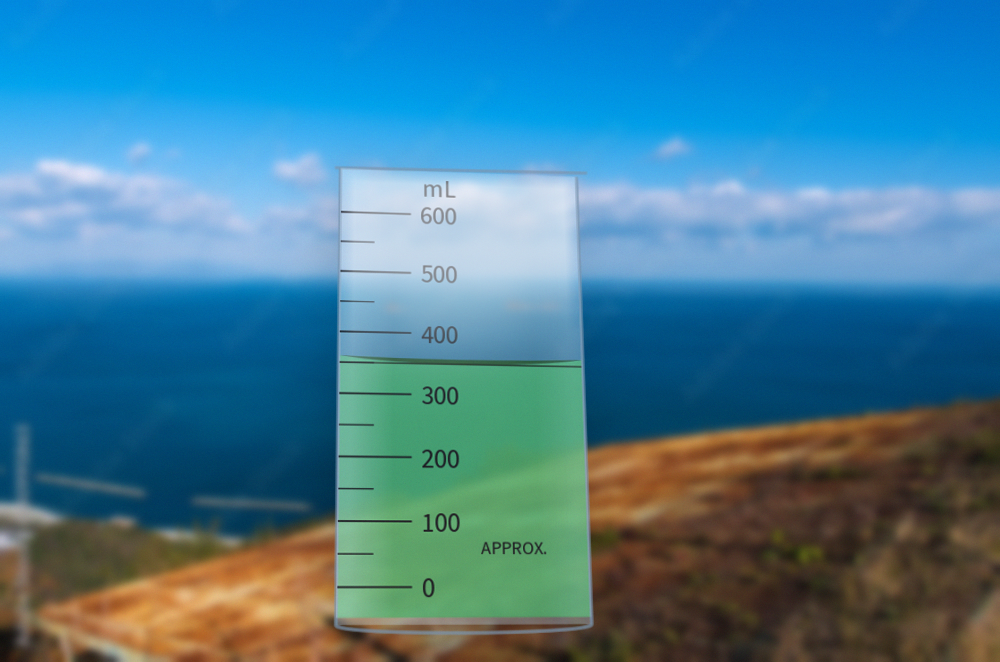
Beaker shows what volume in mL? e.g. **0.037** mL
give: **350** mL
